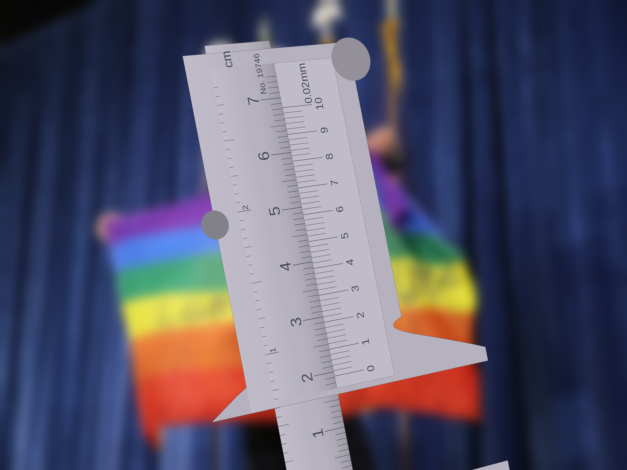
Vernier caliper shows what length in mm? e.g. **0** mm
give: **19.2** mm
